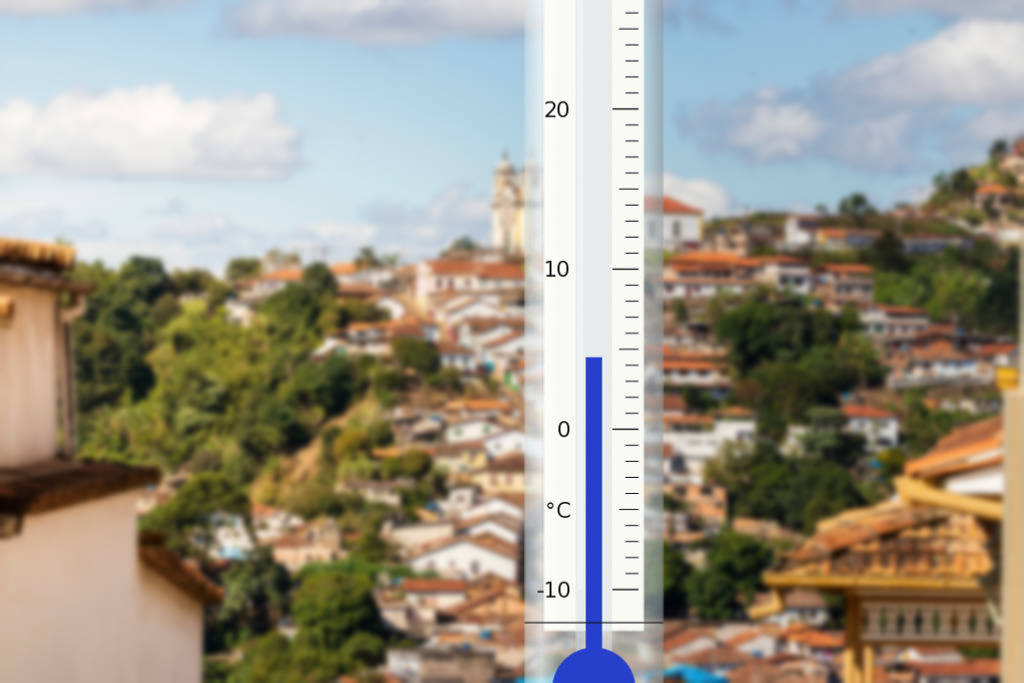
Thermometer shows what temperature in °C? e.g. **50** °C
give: **4.5** °C
